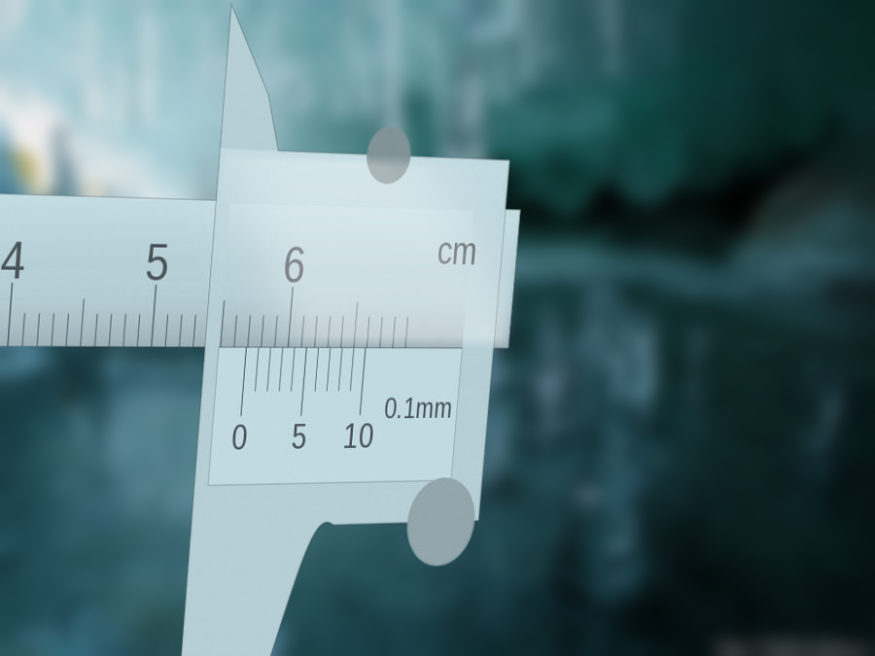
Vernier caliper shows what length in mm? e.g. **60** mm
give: **56.9** mm
